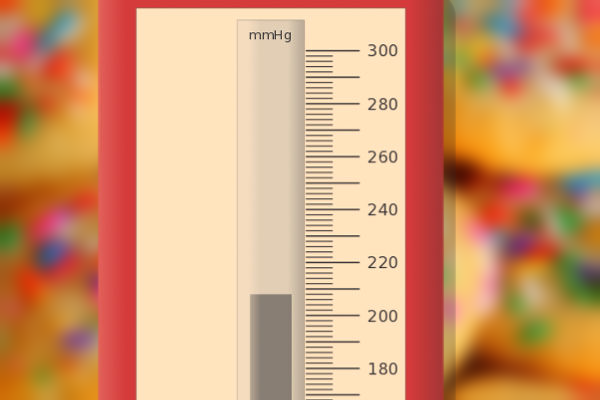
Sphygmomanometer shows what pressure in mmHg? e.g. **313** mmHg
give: **208** mmHg
